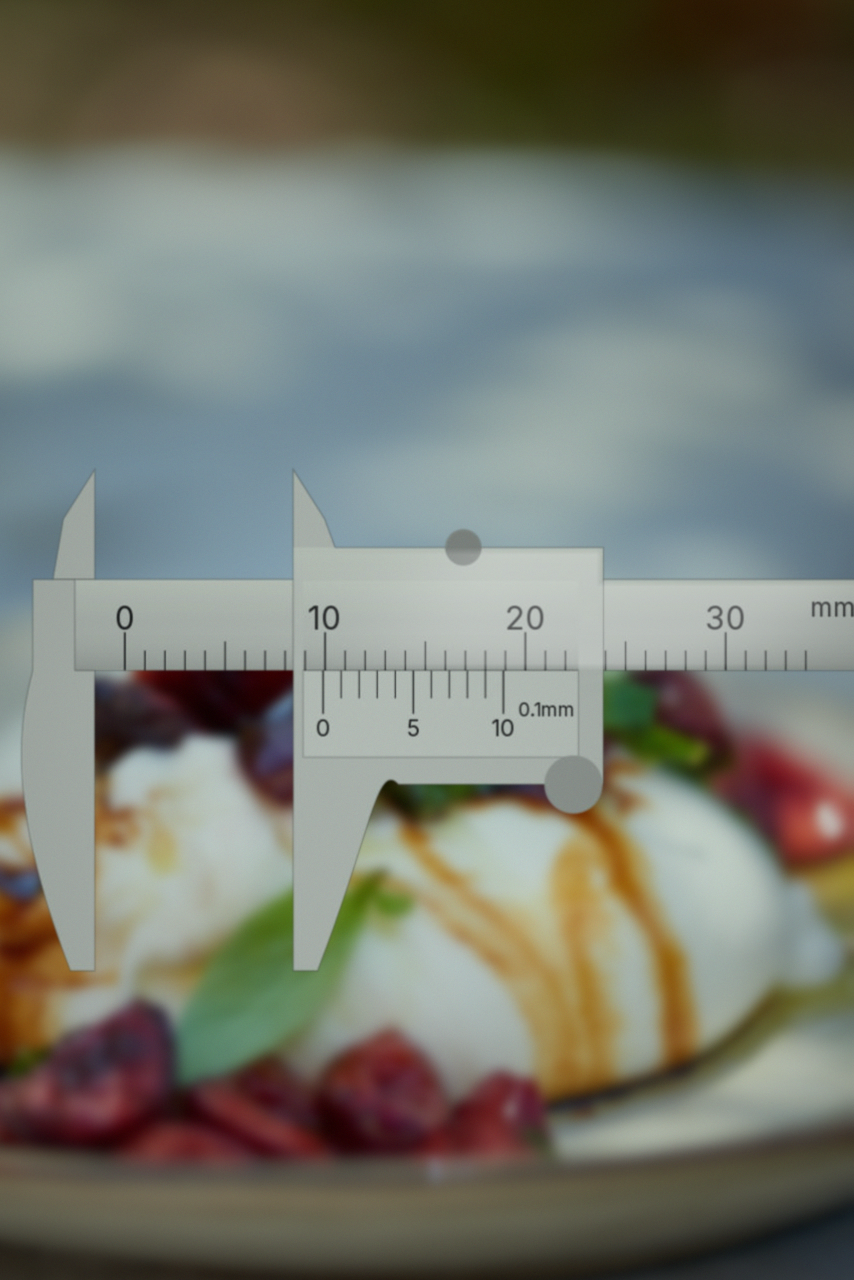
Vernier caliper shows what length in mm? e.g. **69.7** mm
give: **9.9** mm
